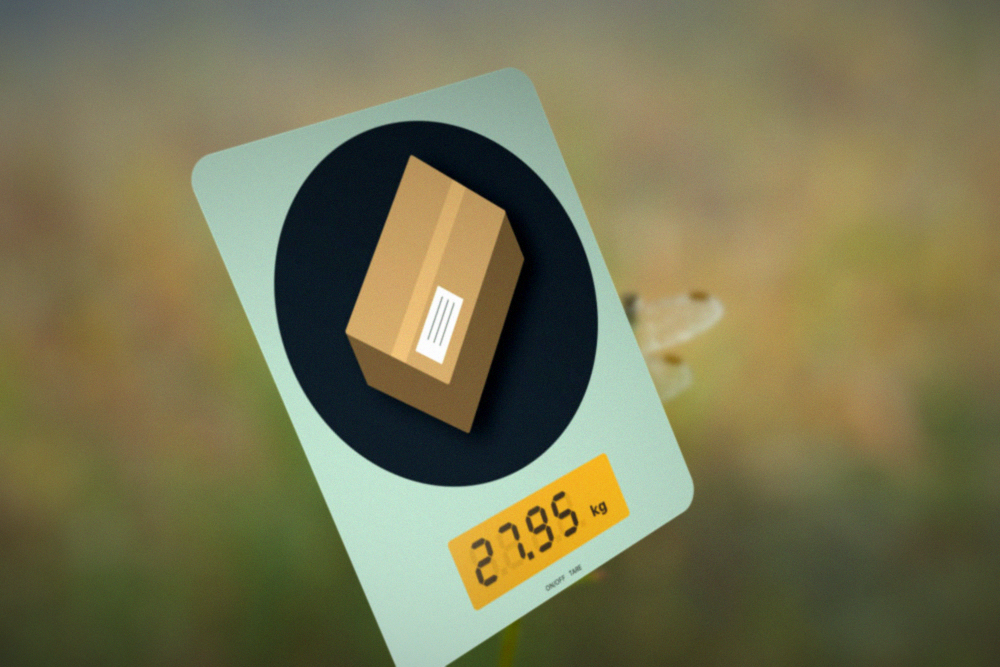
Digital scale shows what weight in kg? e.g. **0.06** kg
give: **27.95** kg
